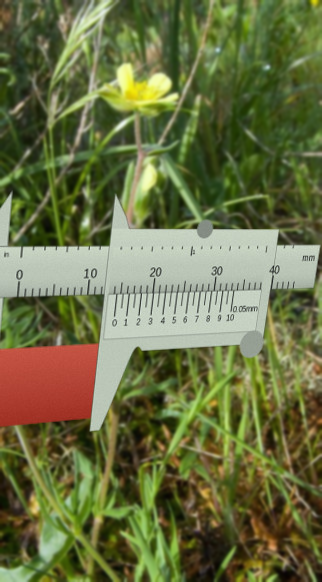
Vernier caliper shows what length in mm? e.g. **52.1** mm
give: **14.4** mm
